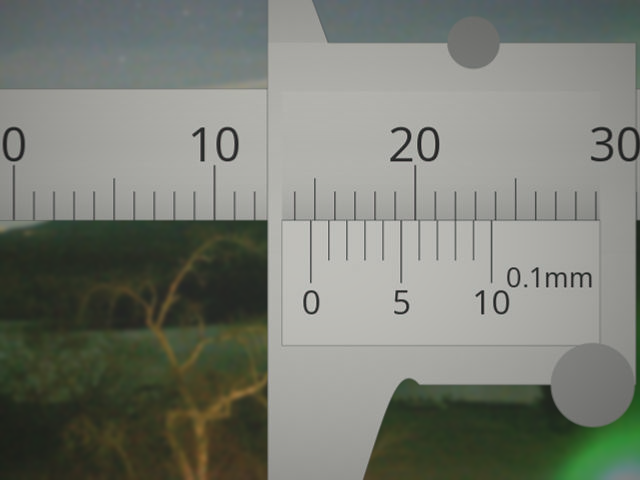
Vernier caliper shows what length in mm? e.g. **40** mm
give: **14.8** mm
